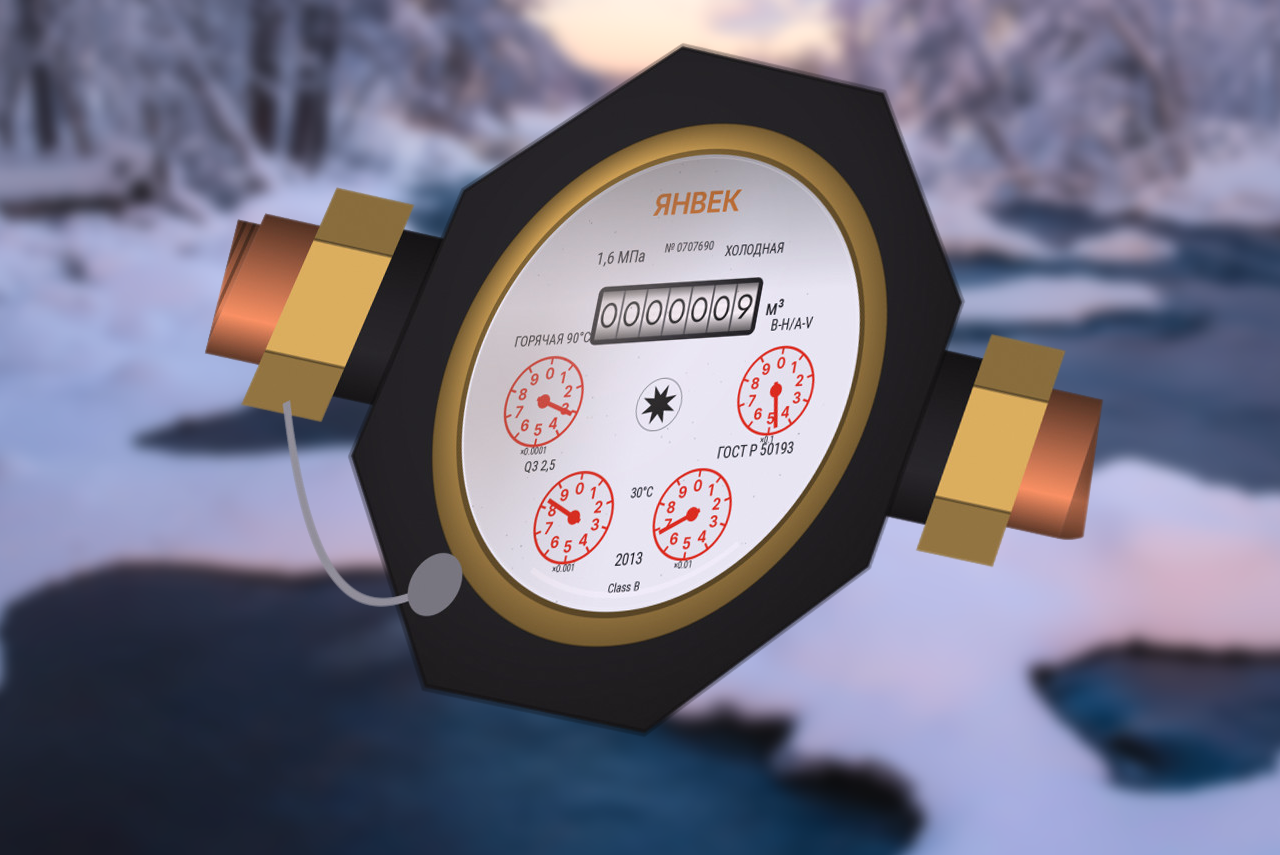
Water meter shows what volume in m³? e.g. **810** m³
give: **9.4683** m³
